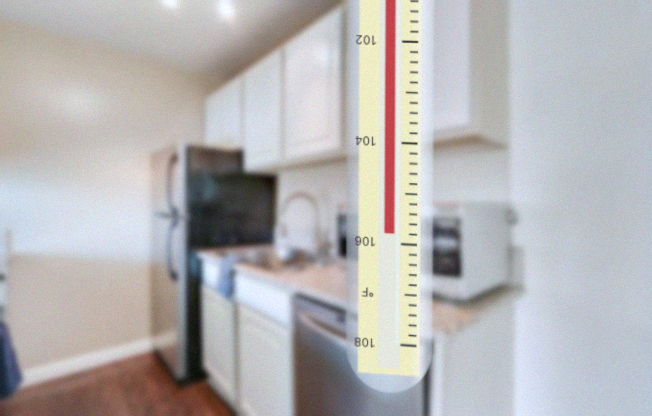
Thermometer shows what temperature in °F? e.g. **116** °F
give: **105.8** °F
